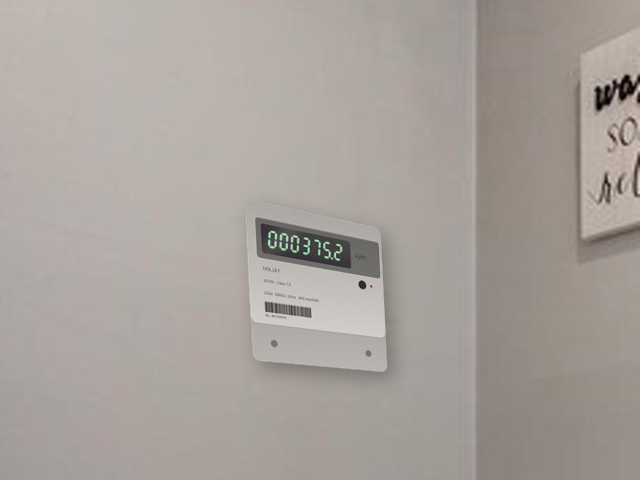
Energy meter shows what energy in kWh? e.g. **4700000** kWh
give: **375.2** kWh
